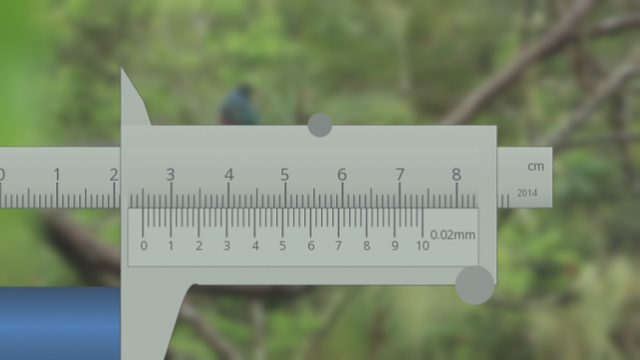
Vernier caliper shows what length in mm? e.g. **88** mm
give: **25.0** mm
